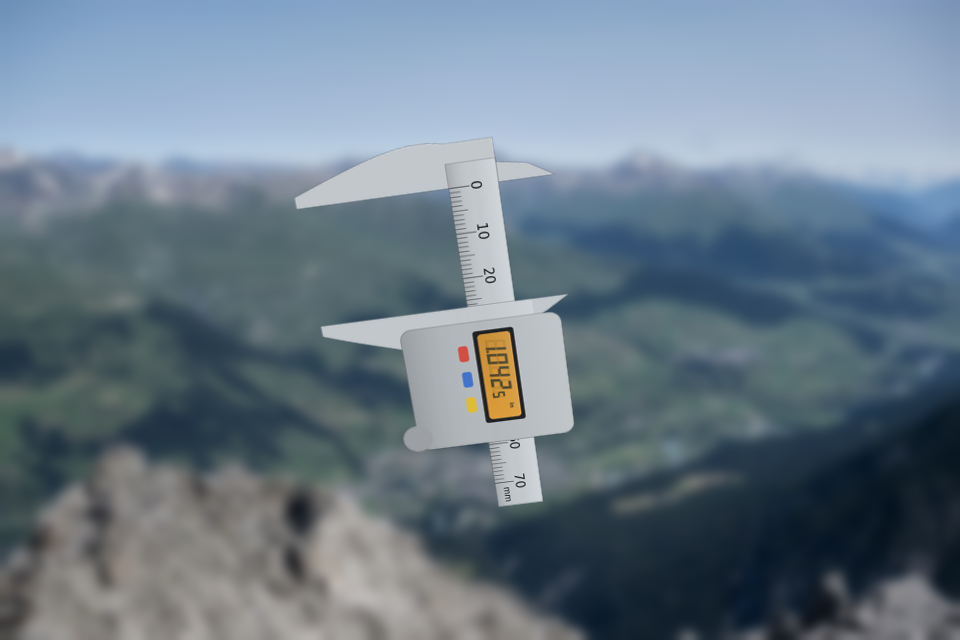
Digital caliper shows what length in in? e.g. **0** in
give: **1.0425** in
